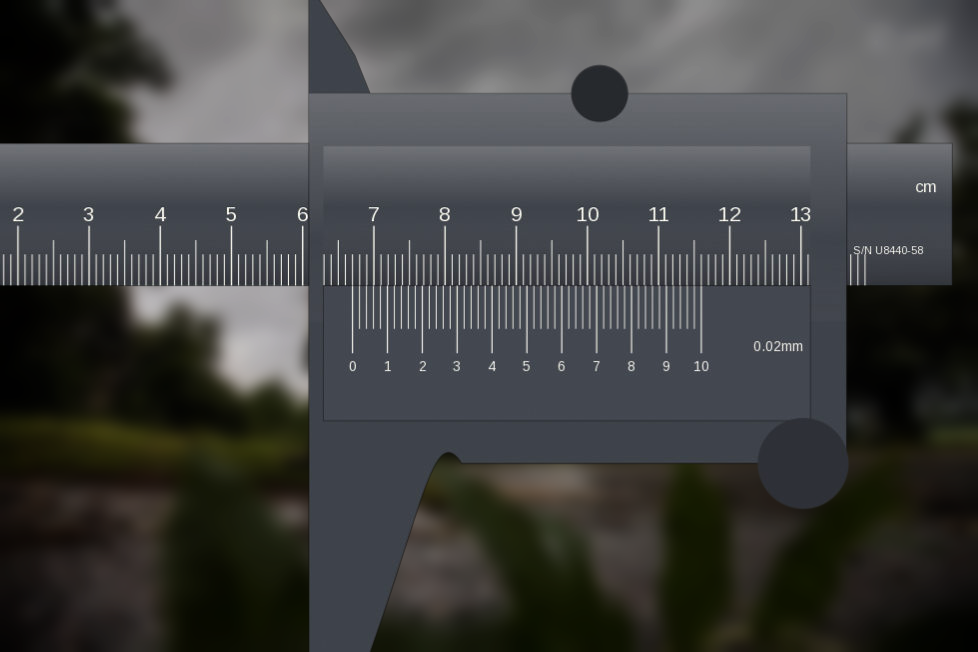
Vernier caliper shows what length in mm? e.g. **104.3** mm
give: **67.0** mm
